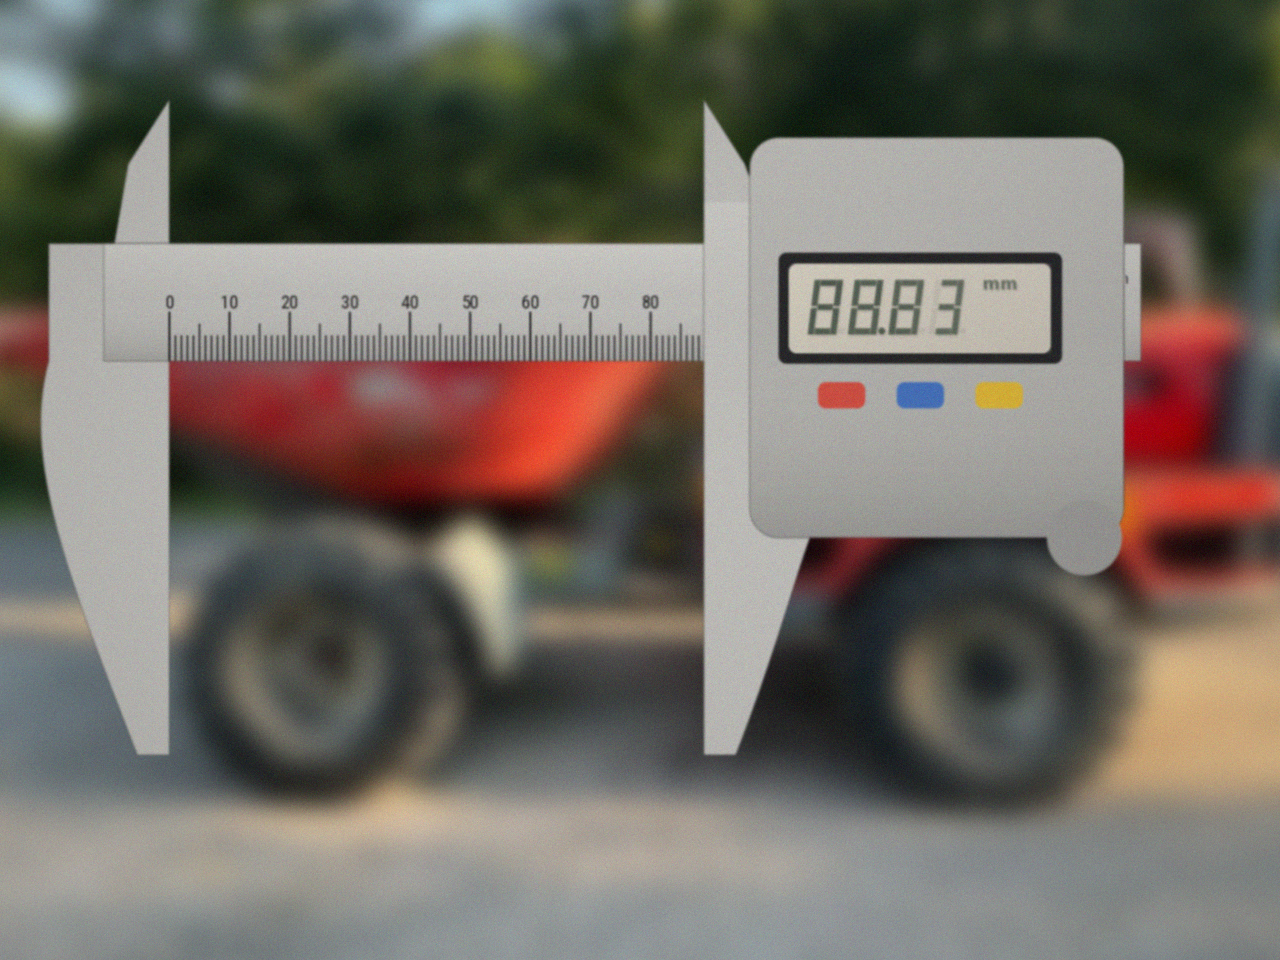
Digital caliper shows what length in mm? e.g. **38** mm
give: **88.83** mm
